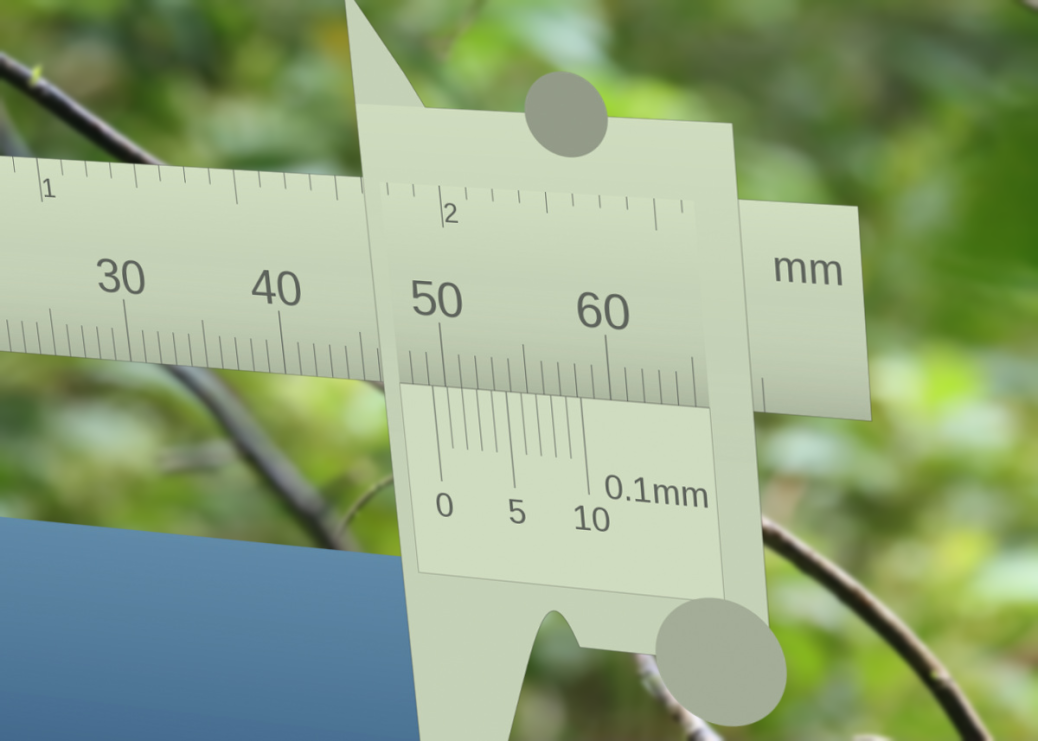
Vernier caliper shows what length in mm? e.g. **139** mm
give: **49.2** mm
